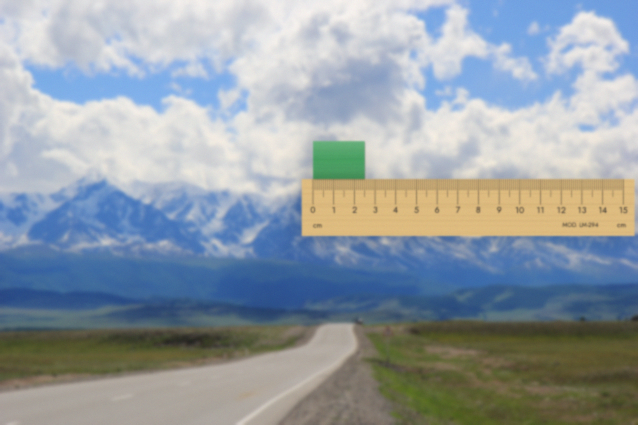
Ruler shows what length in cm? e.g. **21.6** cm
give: **2.5** cm
